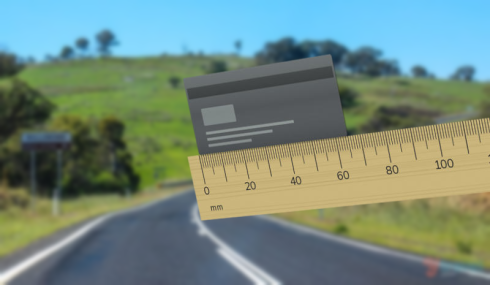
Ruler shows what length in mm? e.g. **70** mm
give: **65** mm
